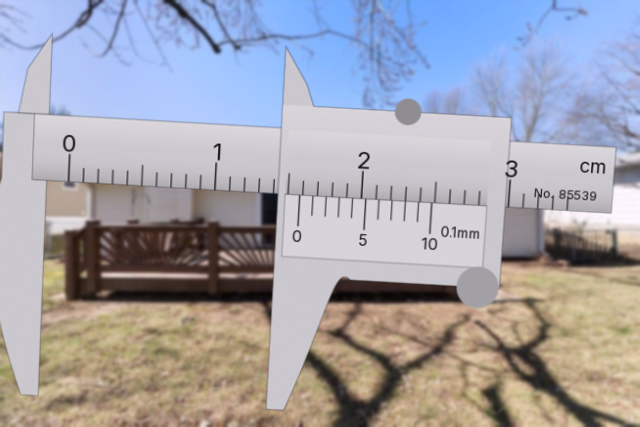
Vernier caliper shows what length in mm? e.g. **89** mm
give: **15.8** mm
